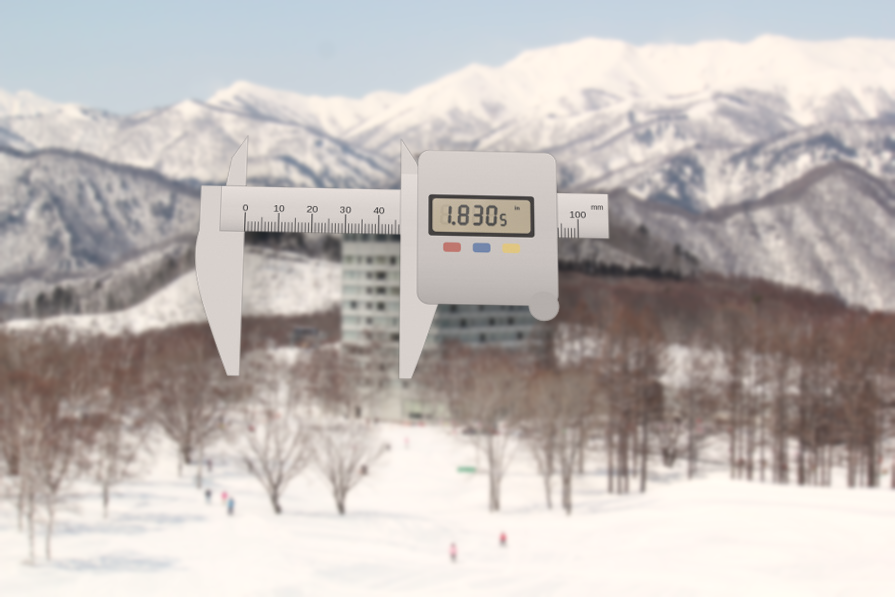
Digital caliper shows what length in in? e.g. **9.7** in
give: **1.8305** in
